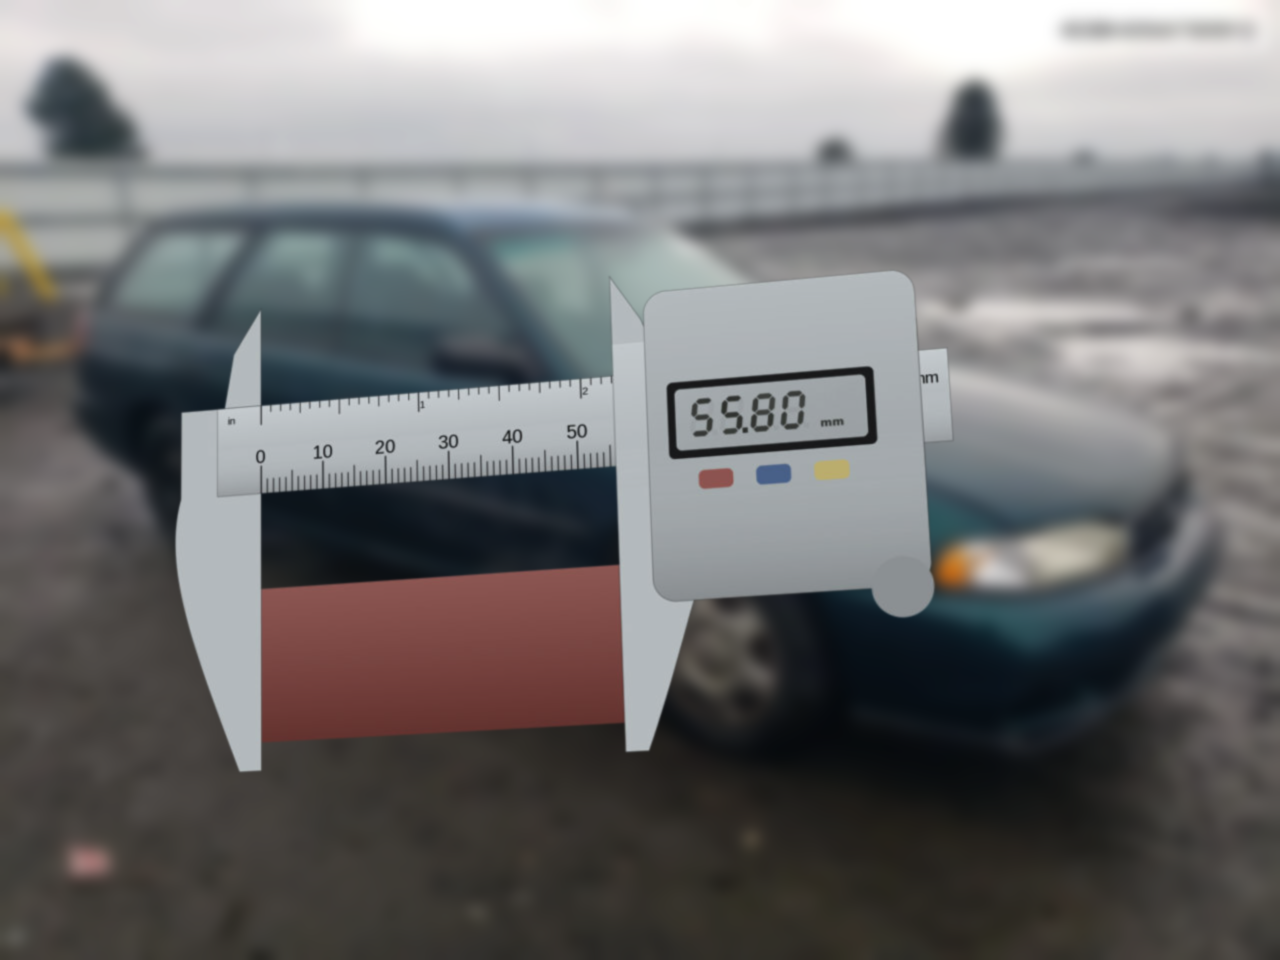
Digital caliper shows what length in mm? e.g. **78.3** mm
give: **55.80** mm
